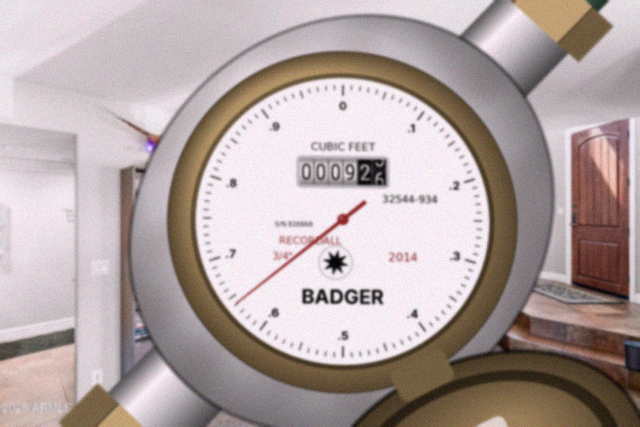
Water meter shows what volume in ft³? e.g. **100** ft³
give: **925.64** ft³
